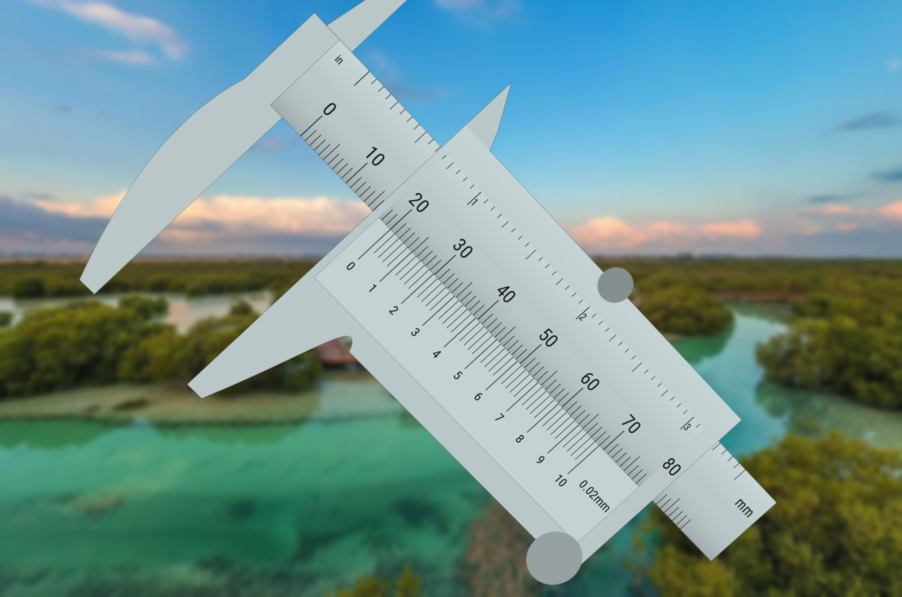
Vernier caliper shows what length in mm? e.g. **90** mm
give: **20.0** mm
